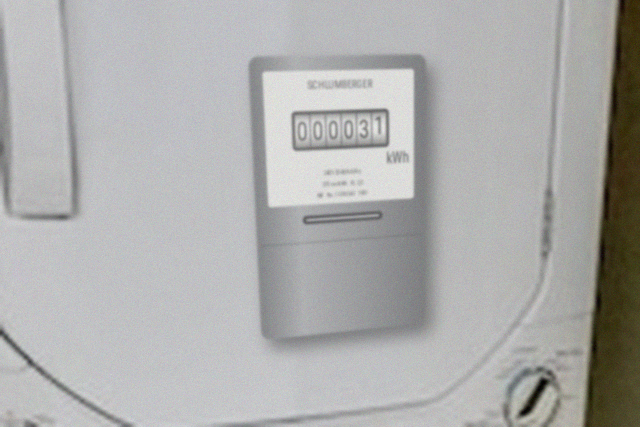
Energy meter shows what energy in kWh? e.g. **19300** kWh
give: **31** kWh
